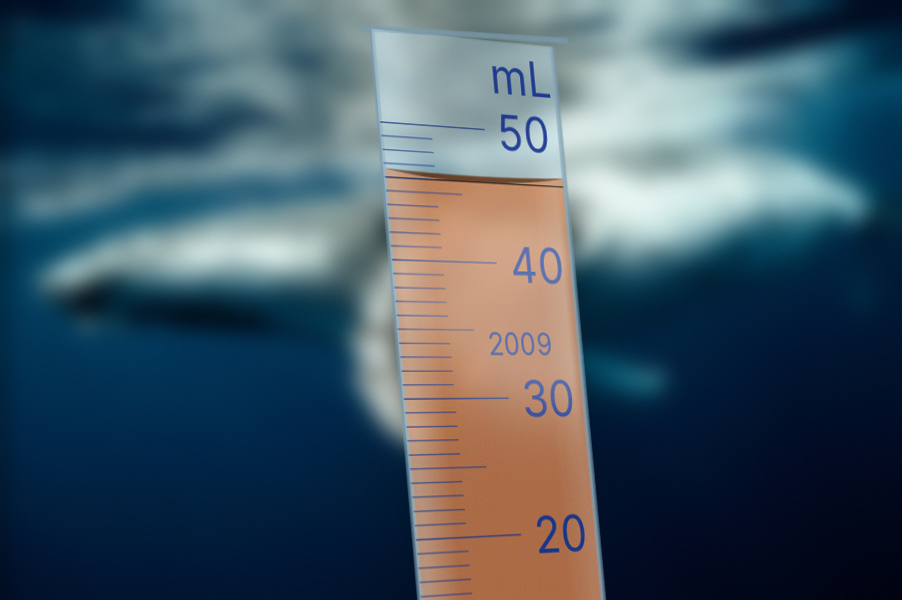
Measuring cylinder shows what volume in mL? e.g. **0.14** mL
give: **46** mL
